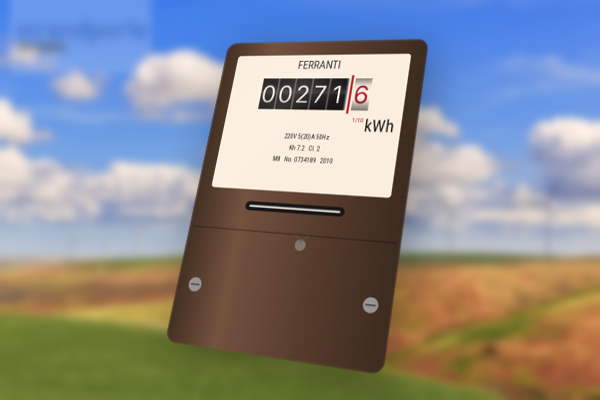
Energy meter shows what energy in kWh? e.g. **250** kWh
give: **271.6** kWh
